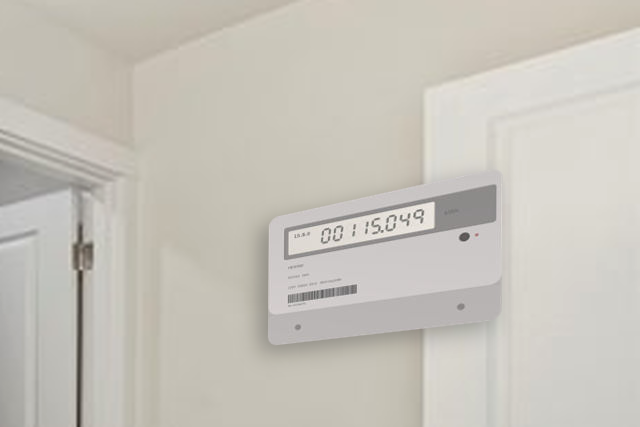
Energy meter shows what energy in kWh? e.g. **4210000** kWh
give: **115.049** kWh
